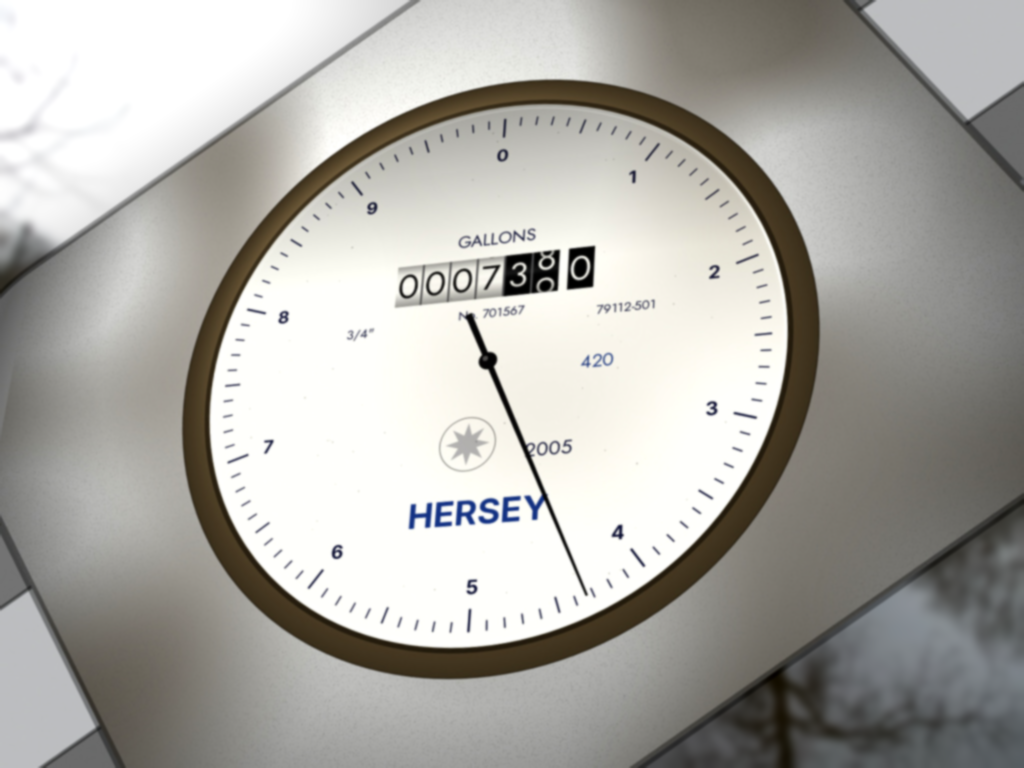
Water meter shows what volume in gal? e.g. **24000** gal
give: **7384.3** gal
